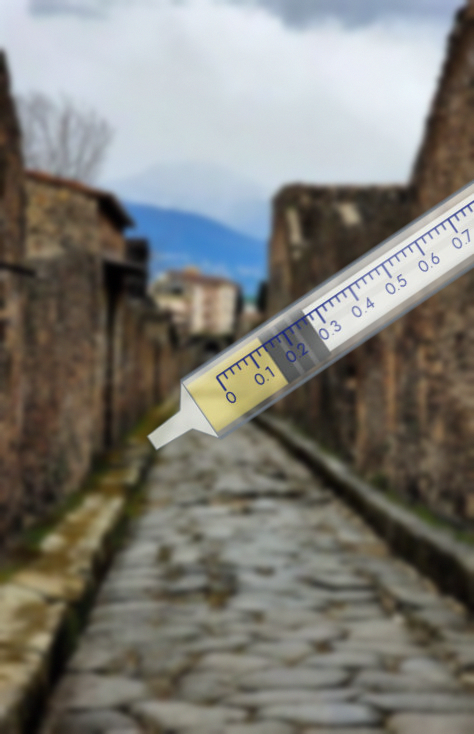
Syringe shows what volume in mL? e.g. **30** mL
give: **0.14** mL
